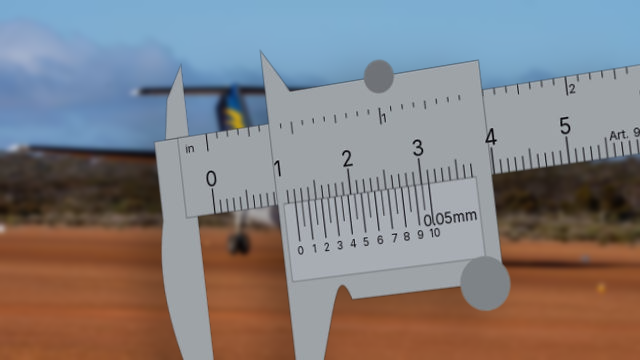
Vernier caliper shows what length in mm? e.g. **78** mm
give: **12.0** mm
